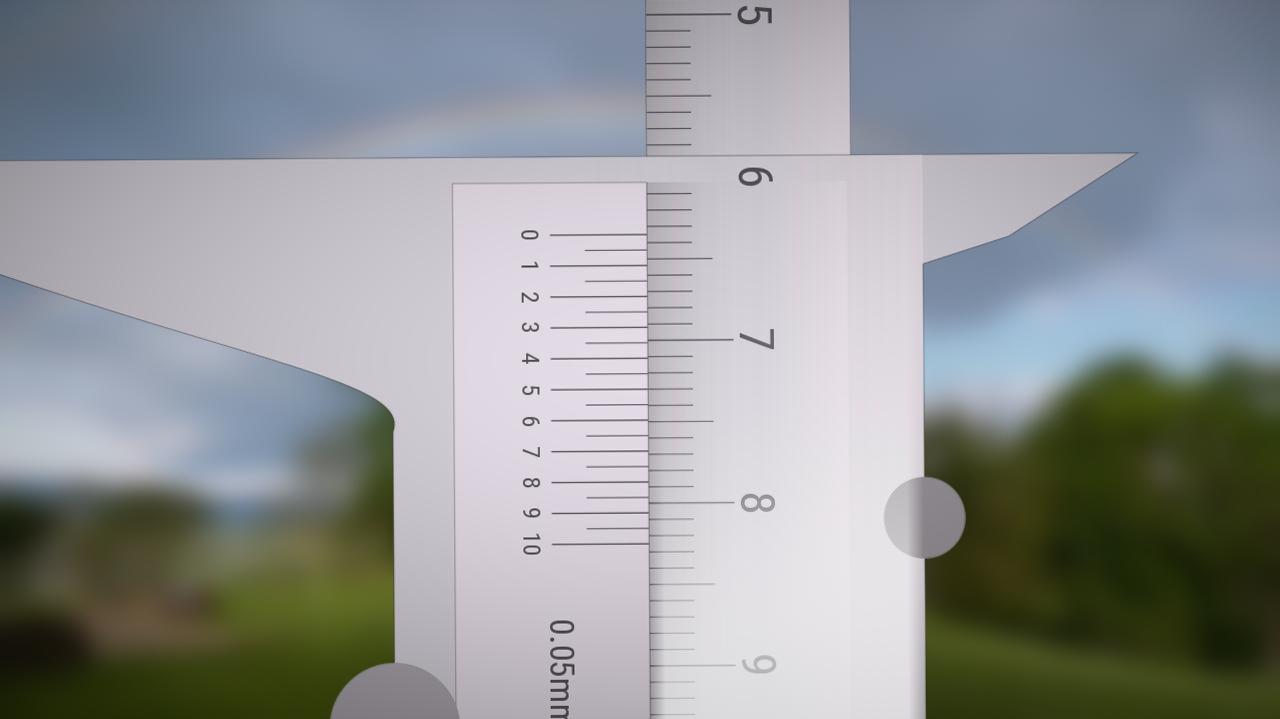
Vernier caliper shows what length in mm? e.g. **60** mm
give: **63.5** mm
